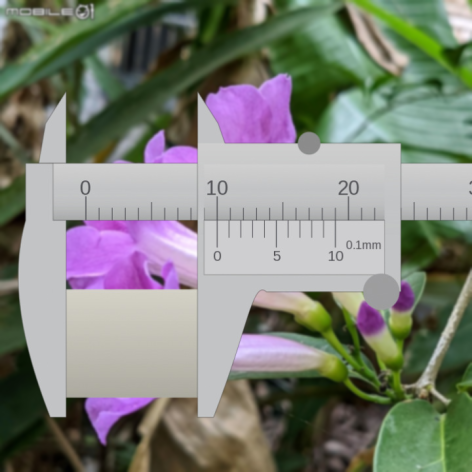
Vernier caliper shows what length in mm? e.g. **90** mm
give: **10.0** mm
